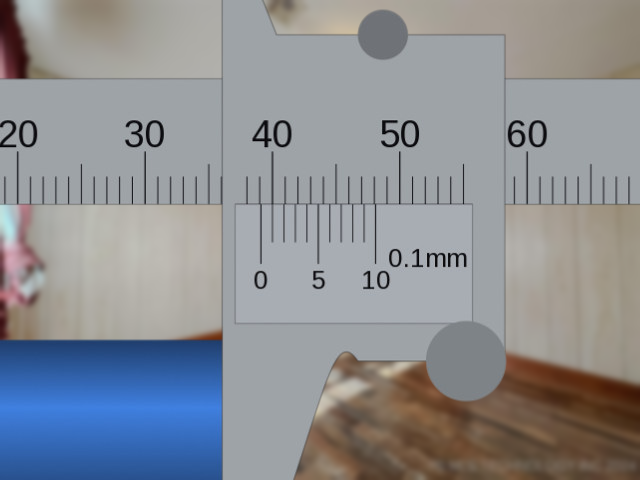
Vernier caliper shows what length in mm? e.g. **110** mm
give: **39.1** mm
